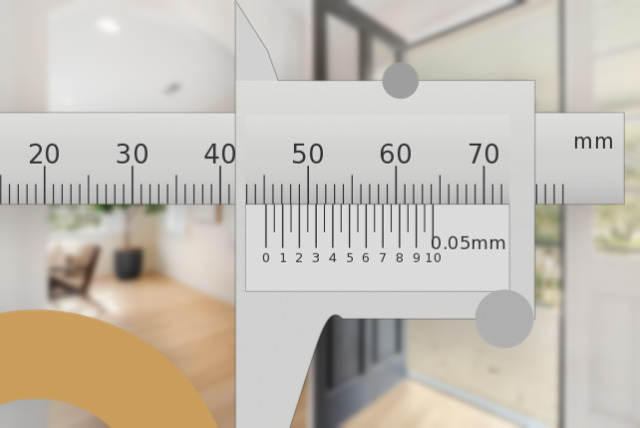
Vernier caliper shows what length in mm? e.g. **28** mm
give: **45.2** mm
